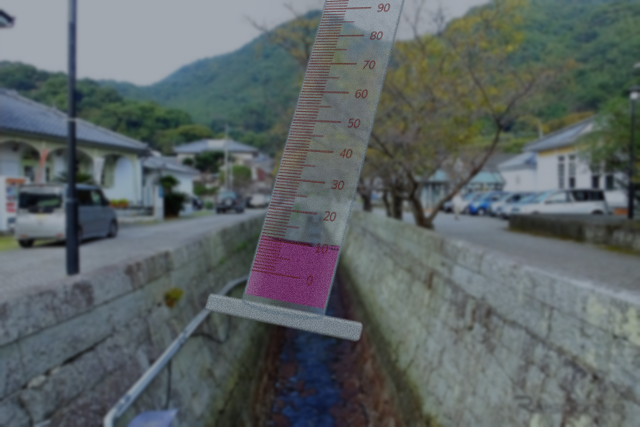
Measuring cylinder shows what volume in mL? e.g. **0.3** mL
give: **10** mL
